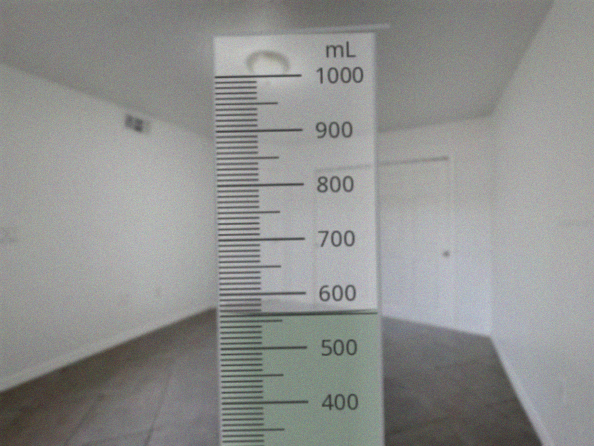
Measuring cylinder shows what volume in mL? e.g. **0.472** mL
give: **560** mL
